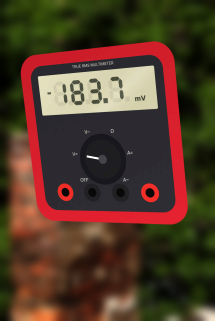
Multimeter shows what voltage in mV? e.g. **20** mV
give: **-183.7** mV
